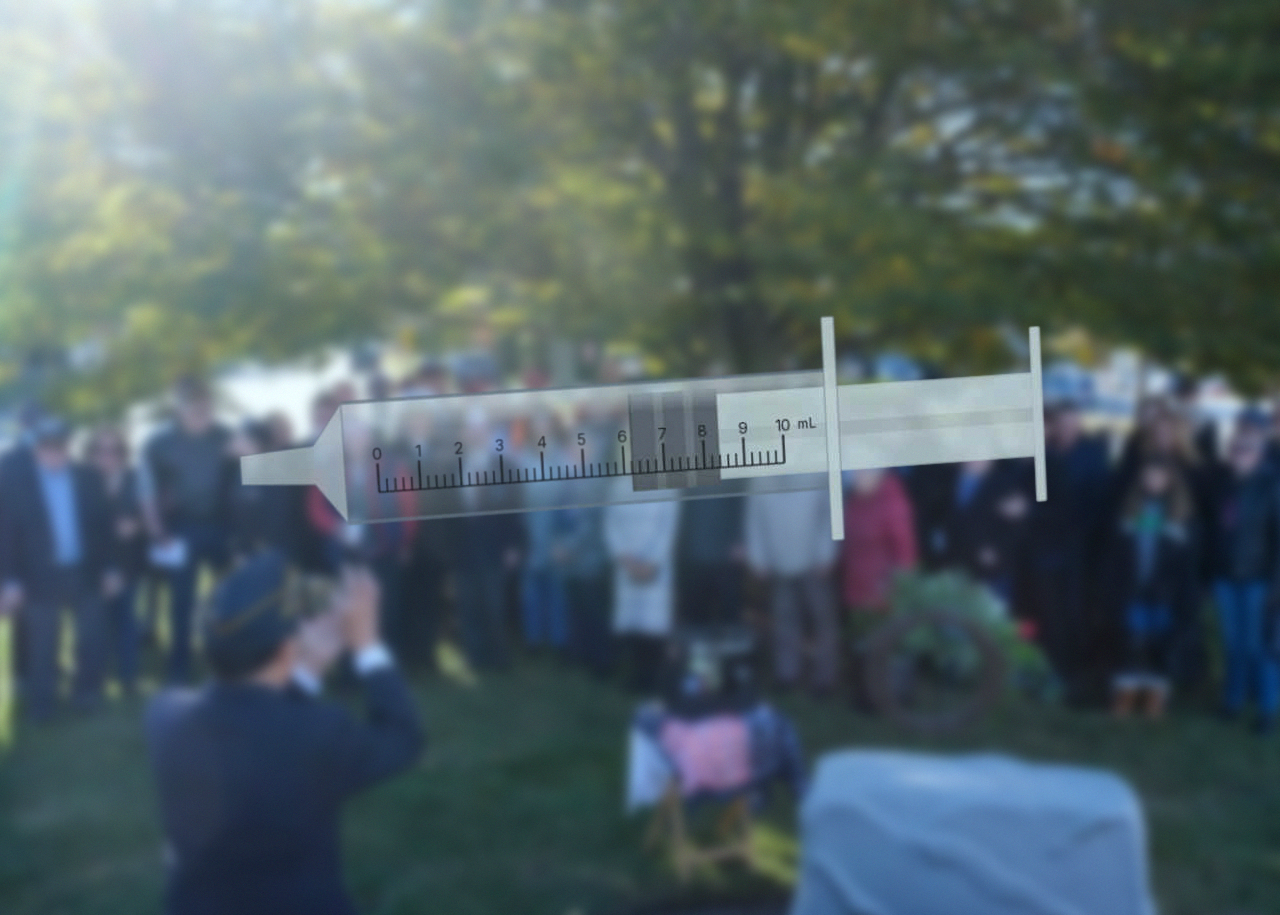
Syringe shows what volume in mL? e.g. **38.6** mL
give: **6.2** mL
